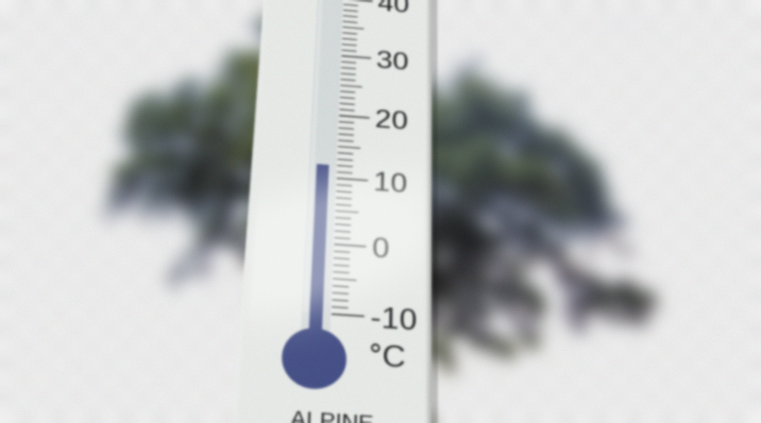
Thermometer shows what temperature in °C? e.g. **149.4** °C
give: **12** °C
